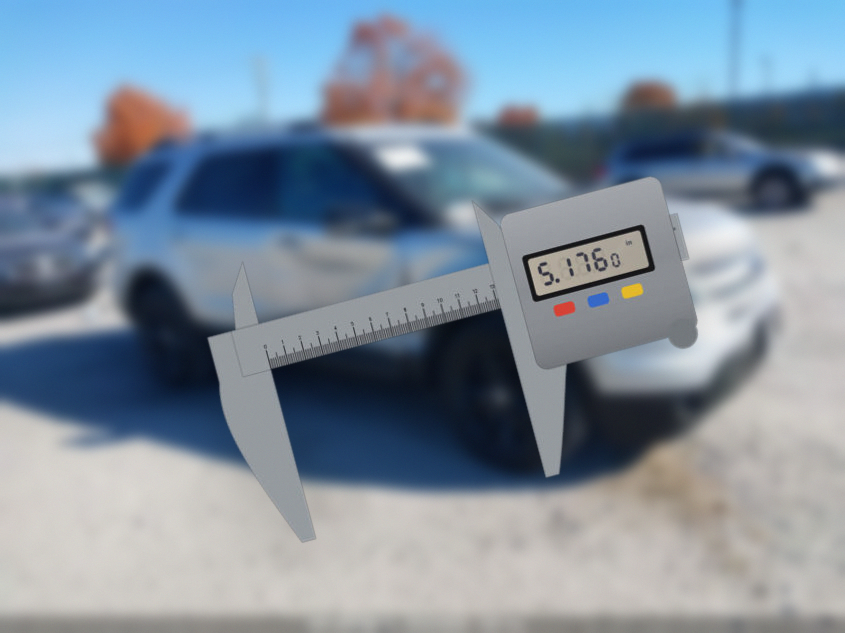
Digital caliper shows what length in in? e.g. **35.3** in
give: **5.1760** in
